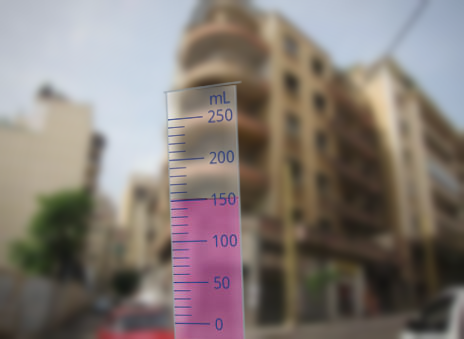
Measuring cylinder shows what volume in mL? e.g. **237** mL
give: **150** mL
